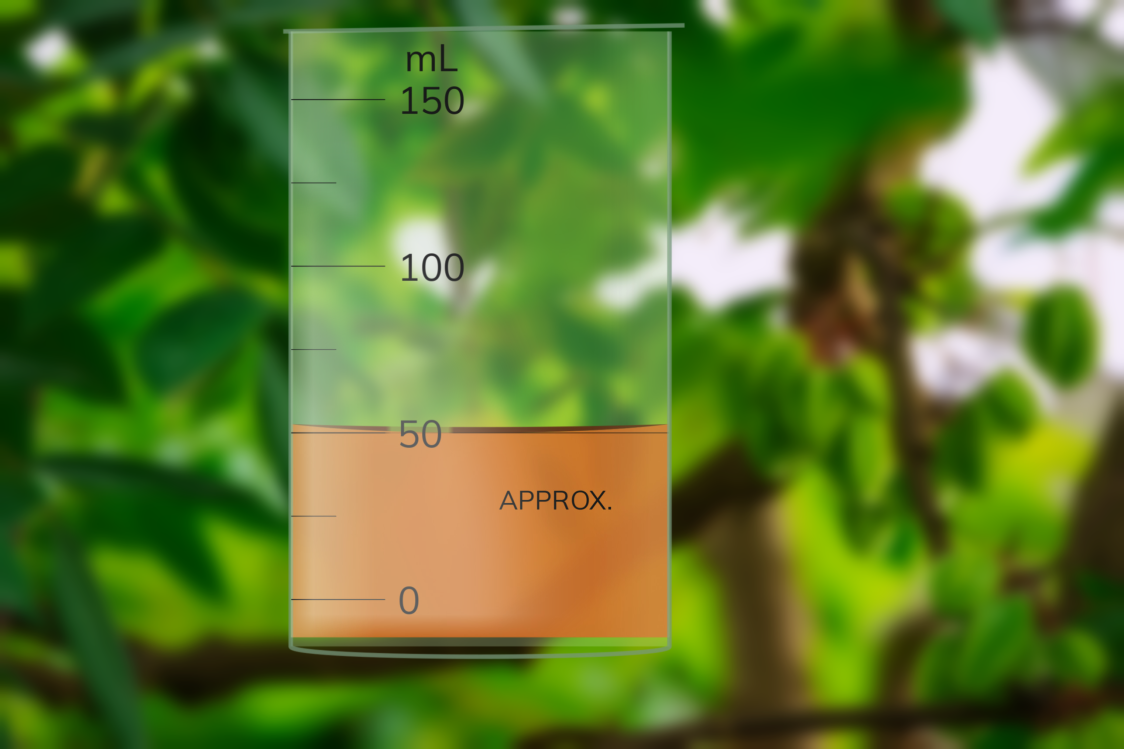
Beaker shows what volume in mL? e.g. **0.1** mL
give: **50** mL
